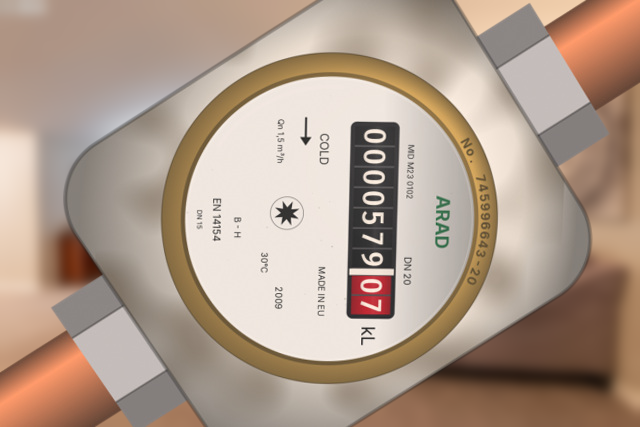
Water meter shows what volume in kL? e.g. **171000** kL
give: **579.07** kL
